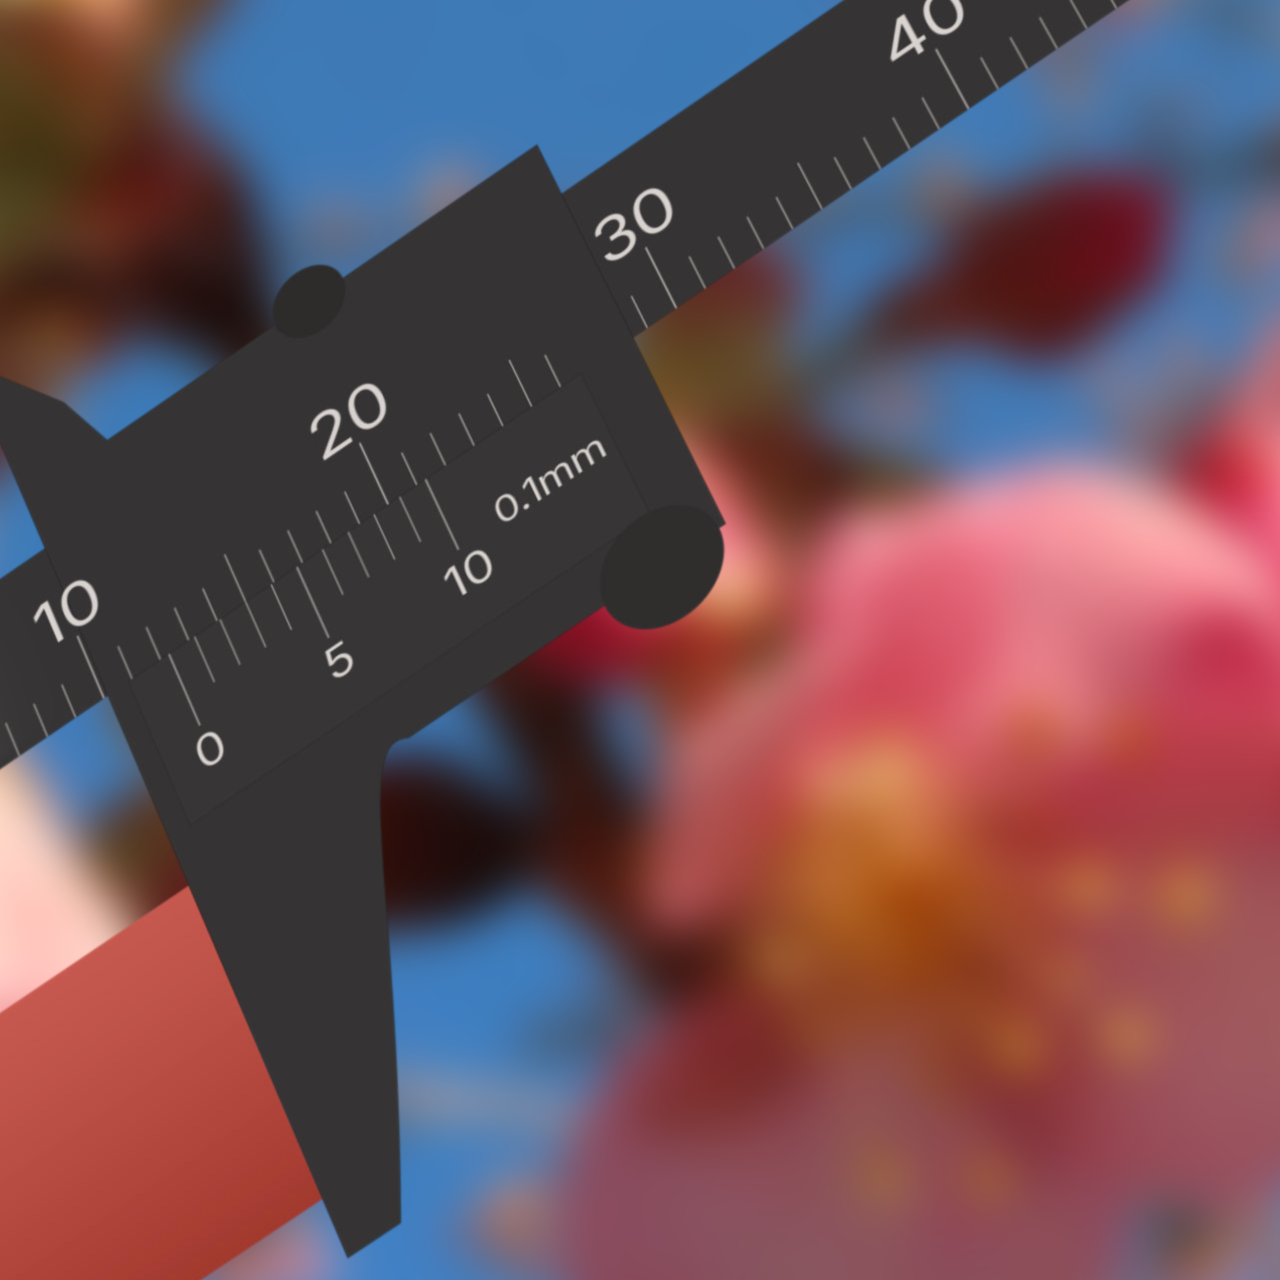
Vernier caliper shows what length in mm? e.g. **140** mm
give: **12.3** mm
